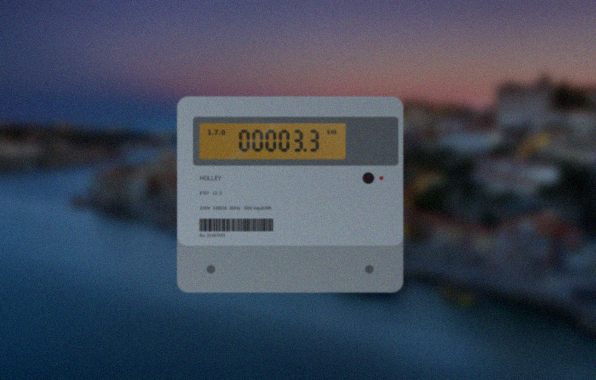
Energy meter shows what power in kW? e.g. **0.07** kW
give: **3.3** kW
